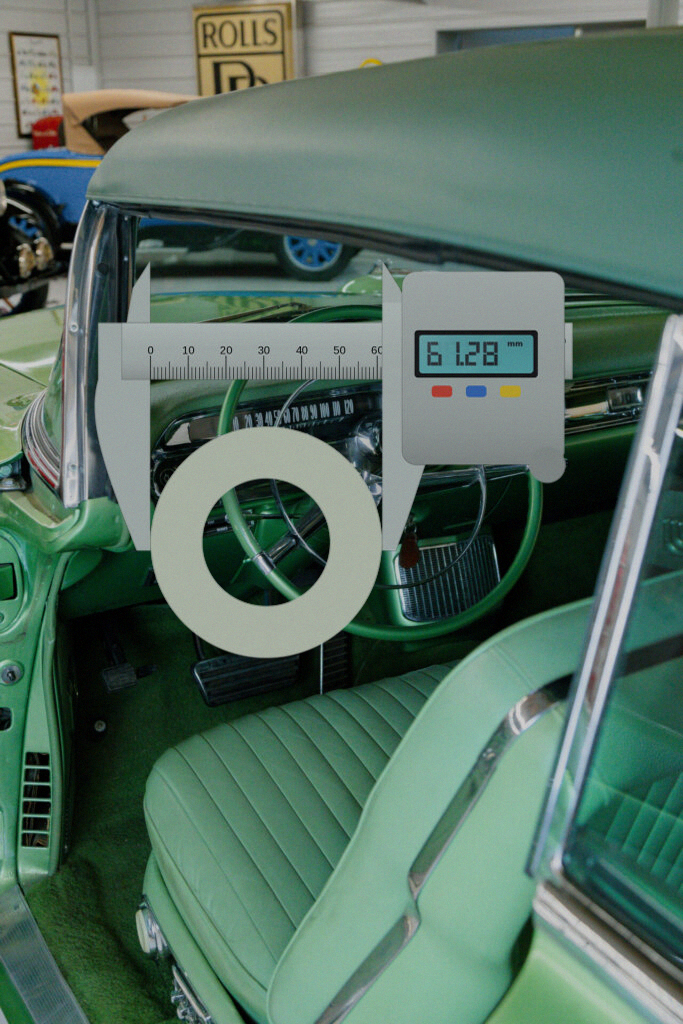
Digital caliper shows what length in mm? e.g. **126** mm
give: **61.28** mm
